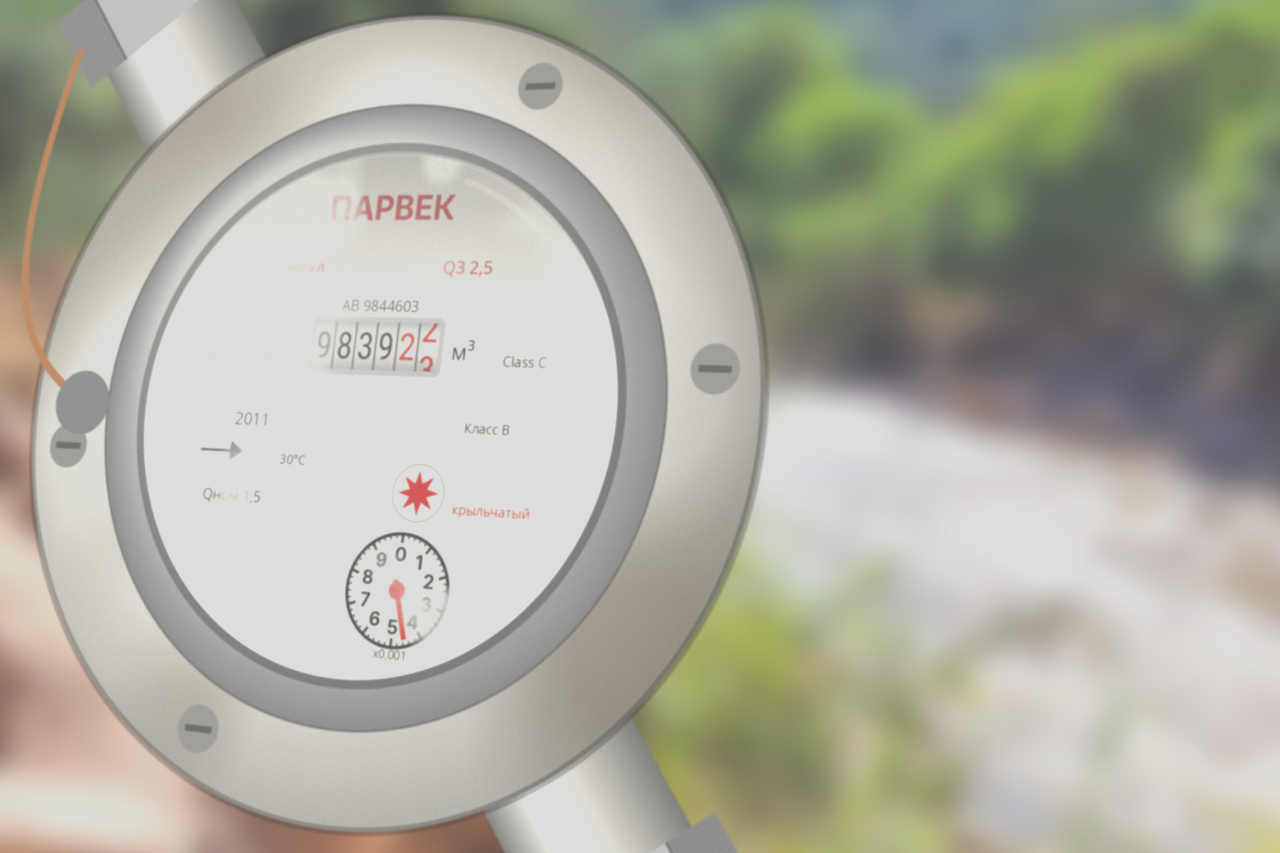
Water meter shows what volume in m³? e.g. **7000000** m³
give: **9839.224** m³
